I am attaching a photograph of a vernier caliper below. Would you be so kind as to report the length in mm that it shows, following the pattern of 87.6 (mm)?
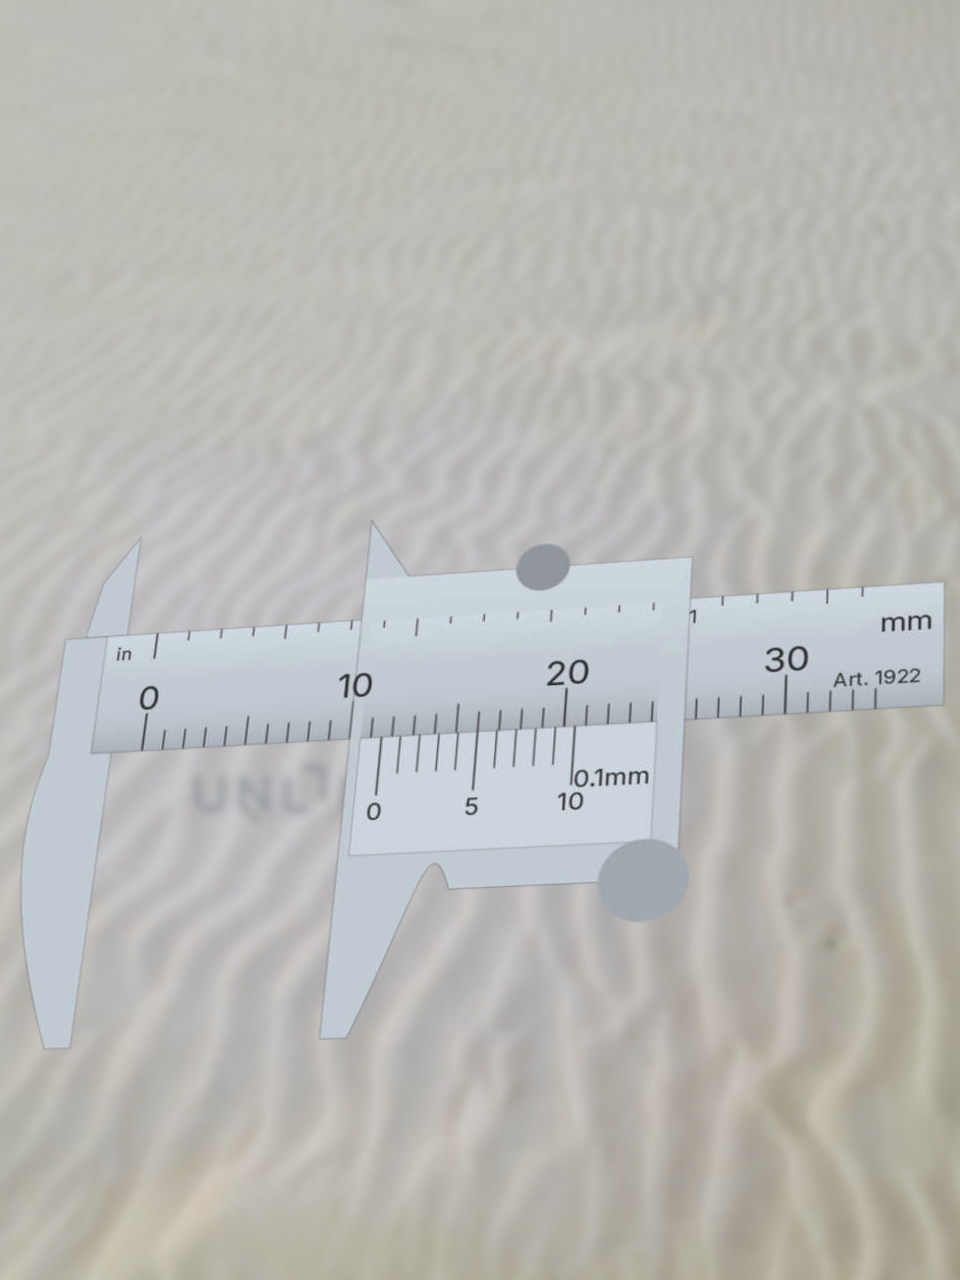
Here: 11.5 (mm)
